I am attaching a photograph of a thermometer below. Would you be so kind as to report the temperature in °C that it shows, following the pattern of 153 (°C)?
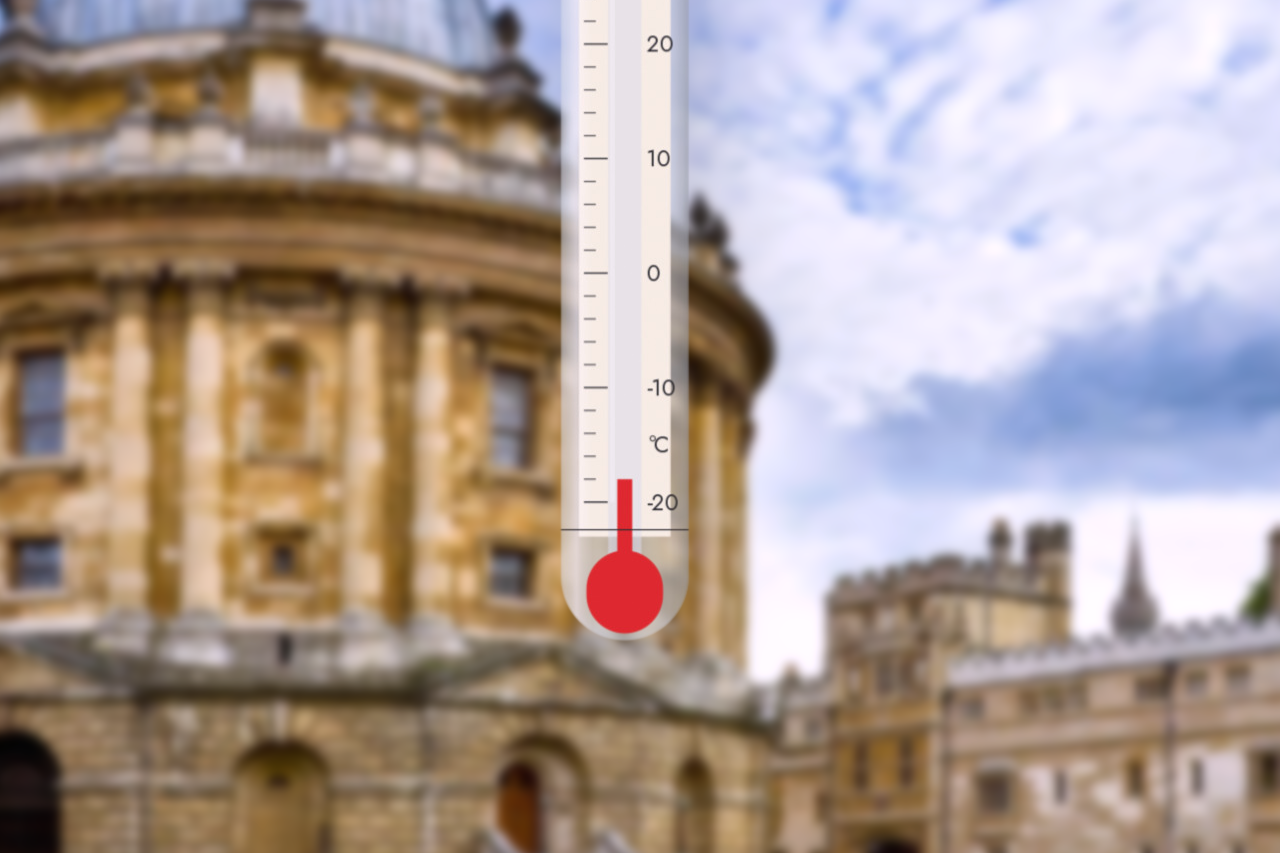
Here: -18 (°C)
